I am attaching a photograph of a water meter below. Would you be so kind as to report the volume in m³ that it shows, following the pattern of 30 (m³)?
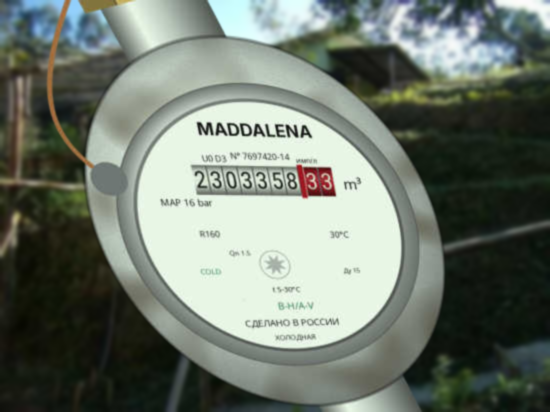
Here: 2303358.33 (m³)
